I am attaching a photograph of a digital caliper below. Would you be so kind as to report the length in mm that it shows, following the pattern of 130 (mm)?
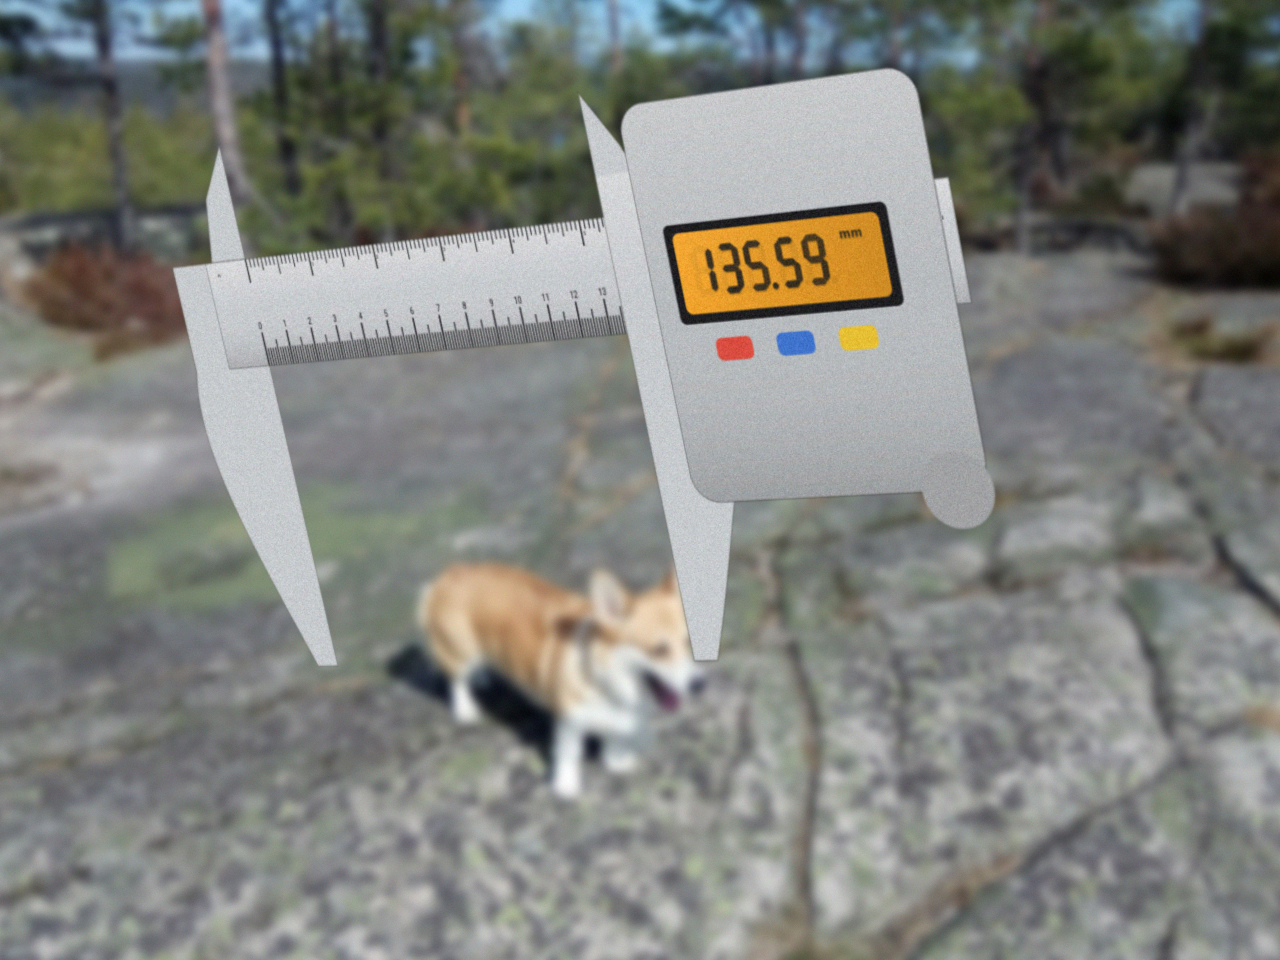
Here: 135.59 (mm)
